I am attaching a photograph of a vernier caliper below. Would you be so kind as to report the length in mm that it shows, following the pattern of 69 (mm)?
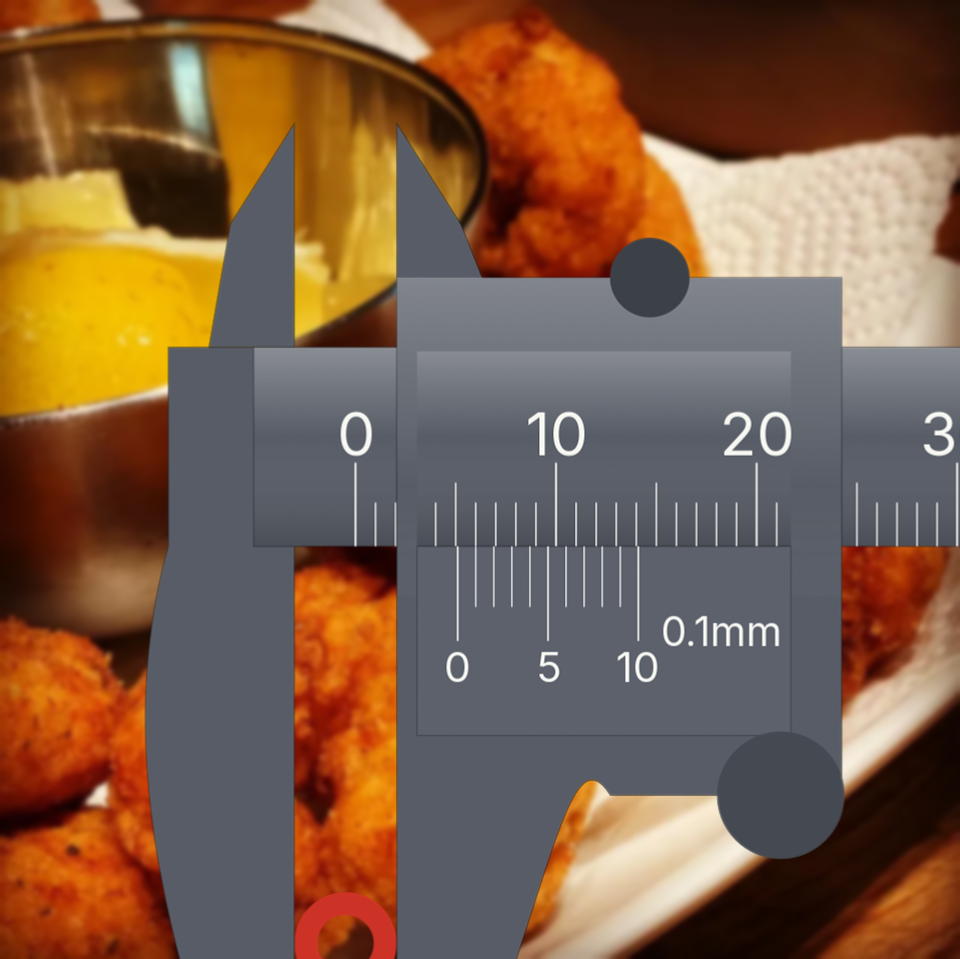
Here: 5.1 (mm)
